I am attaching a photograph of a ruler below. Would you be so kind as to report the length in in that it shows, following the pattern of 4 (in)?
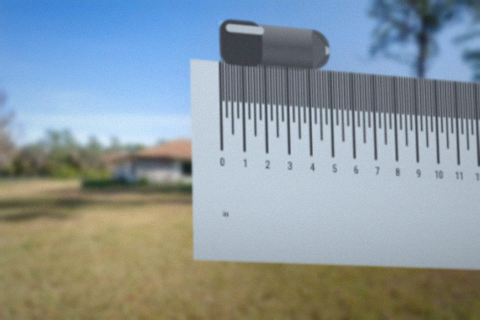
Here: 5 (in)
